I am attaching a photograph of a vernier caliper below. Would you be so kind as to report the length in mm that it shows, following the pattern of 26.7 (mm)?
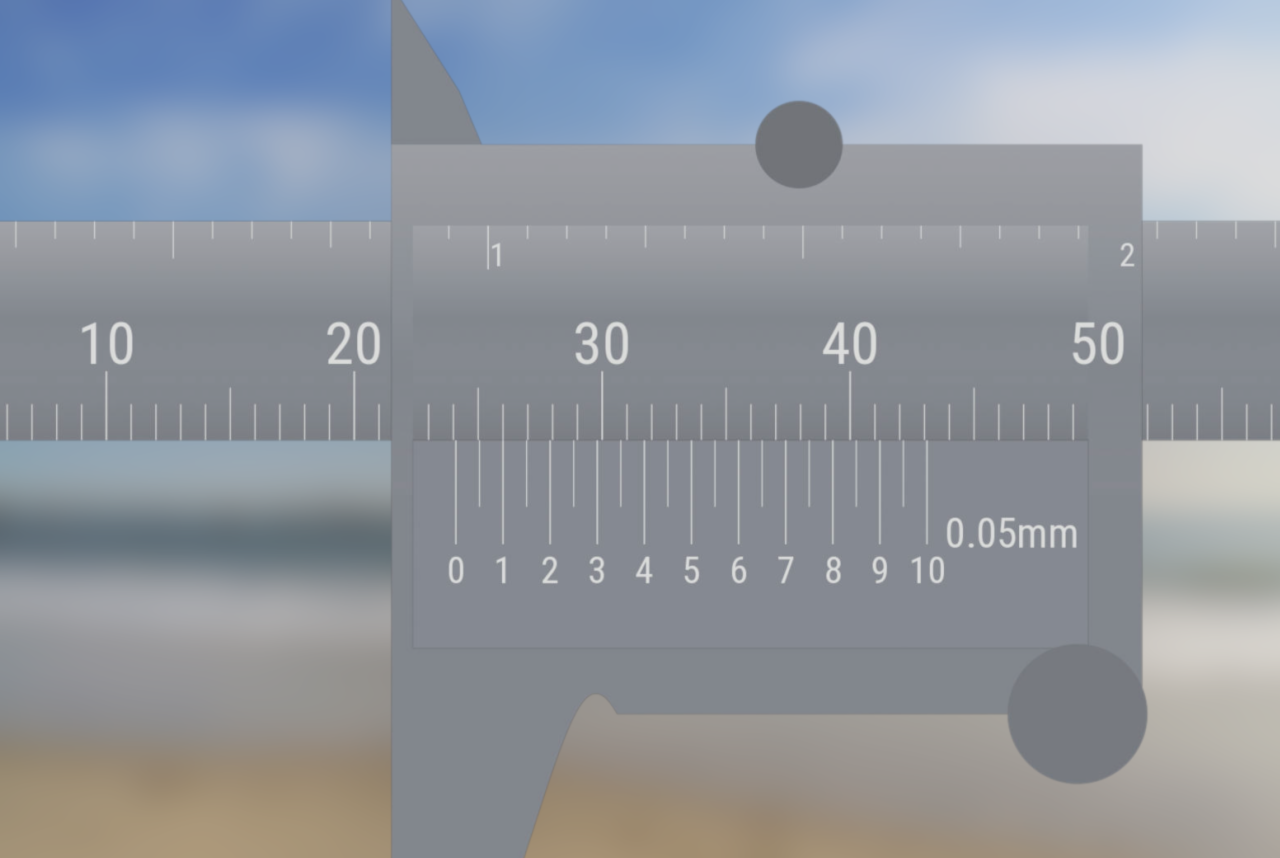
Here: 24.1 (mm)
